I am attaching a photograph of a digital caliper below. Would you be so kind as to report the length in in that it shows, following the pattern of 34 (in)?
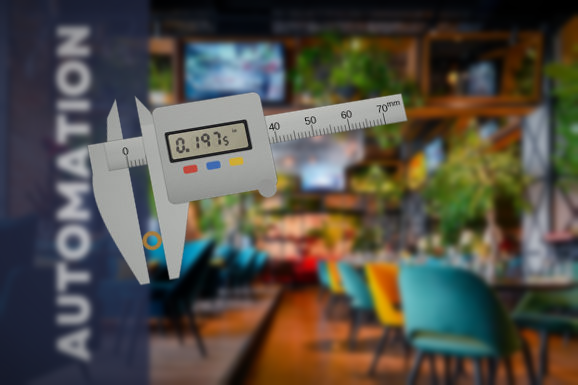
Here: 0.1975 (in)
